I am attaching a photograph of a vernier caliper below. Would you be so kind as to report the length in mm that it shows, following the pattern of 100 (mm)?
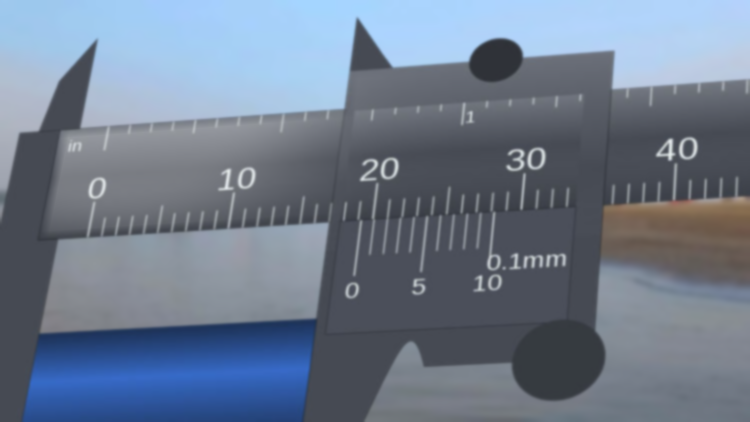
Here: 19.2 (mm)
